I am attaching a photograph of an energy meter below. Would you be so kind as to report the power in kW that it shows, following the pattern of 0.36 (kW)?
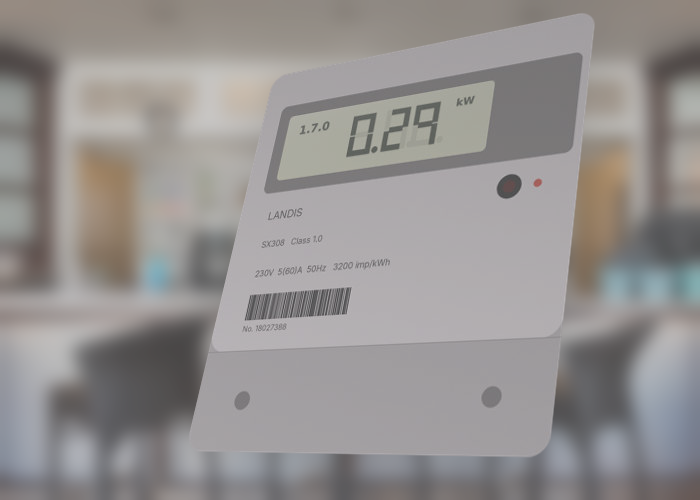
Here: 0.29 (kW)
